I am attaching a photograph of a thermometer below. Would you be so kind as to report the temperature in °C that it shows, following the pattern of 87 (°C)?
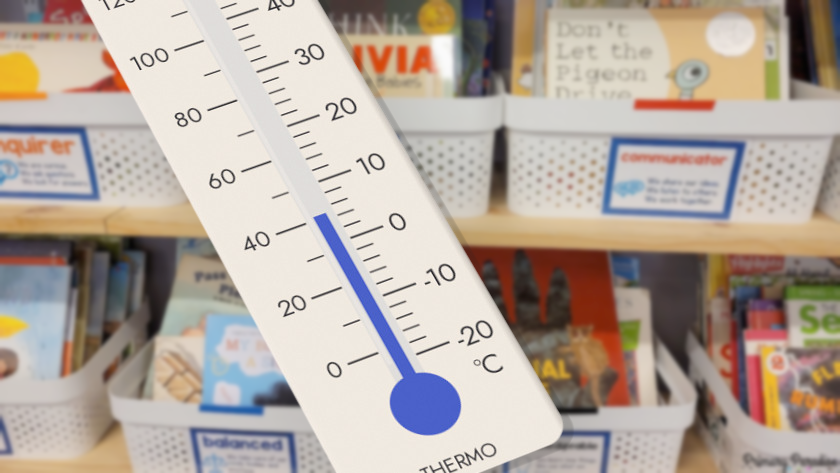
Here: 5 (°C)
